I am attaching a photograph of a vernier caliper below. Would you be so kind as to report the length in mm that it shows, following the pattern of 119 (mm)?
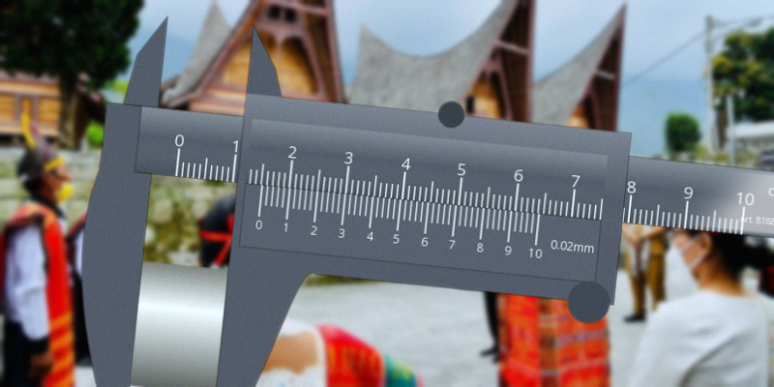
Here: 15.2 (mm)
